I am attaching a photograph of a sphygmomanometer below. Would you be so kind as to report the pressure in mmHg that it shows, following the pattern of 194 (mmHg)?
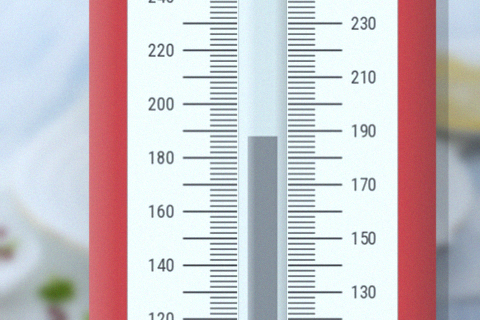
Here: 188 (mmHg)
